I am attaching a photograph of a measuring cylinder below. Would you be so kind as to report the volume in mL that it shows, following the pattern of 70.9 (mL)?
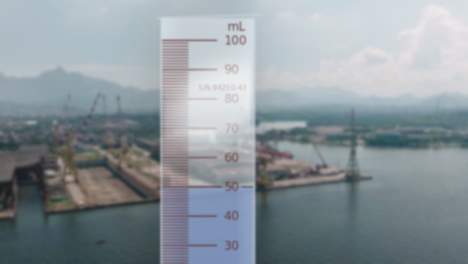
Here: 50 (mL)
